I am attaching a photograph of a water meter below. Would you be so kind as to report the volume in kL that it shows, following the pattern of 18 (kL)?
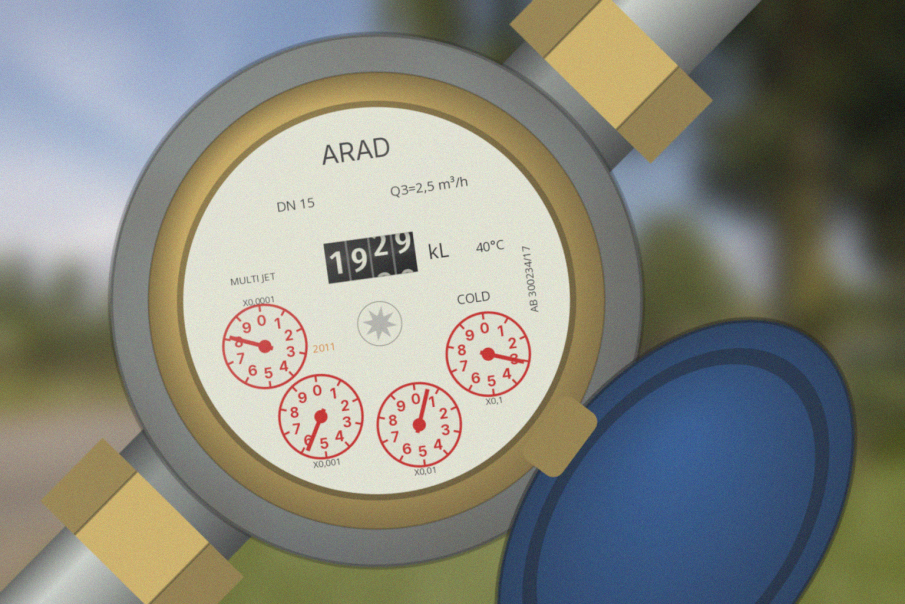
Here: 1929.3058 (kL)
